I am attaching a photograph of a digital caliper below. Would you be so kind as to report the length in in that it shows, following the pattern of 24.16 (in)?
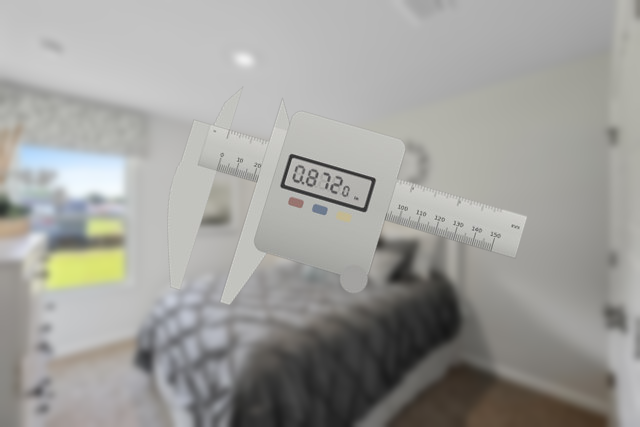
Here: 0.8720 (in)
